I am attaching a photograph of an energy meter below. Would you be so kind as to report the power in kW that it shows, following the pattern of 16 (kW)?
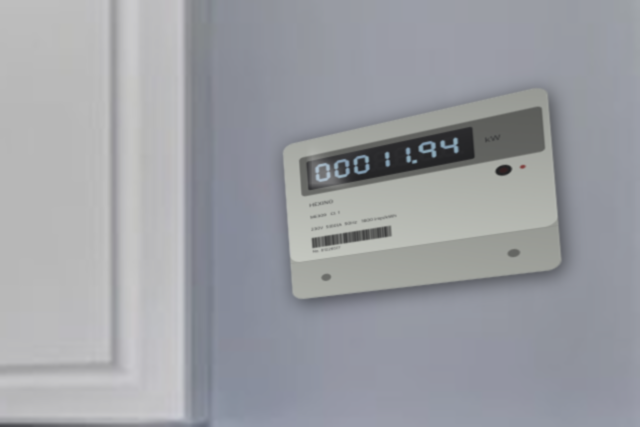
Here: 11.94 (kW)
